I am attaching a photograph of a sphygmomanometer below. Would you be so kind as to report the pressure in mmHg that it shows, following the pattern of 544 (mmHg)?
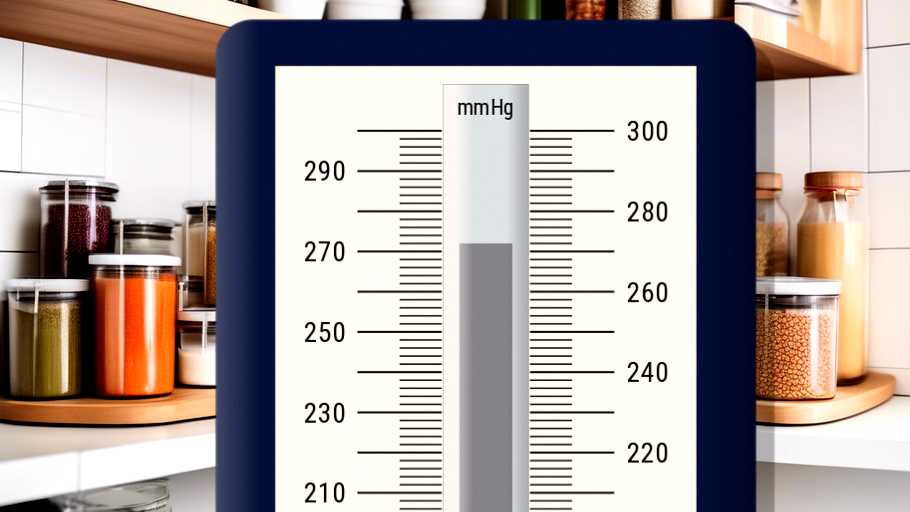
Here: 272 (mmHg)
